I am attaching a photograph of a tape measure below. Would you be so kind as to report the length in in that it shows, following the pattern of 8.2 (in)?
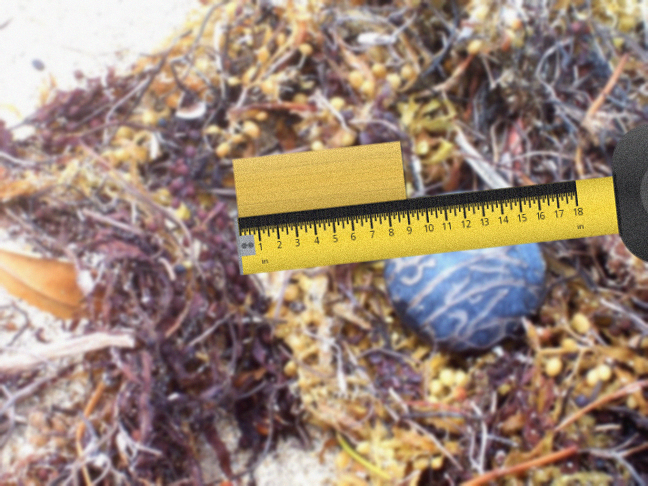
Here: 9 (in)
